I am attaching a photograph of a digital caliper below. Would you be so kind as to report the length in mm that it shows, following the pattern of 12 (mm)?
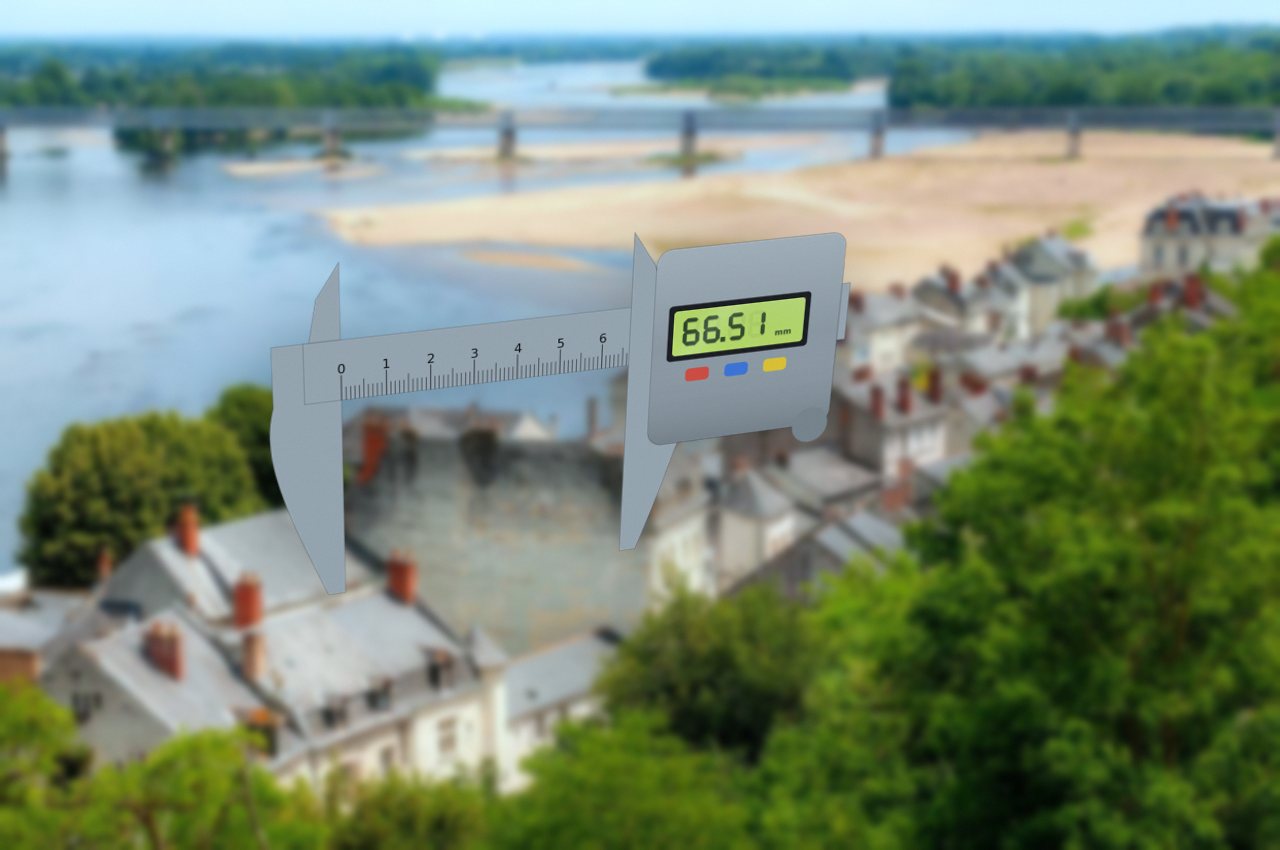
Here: 66.51 (mm)
